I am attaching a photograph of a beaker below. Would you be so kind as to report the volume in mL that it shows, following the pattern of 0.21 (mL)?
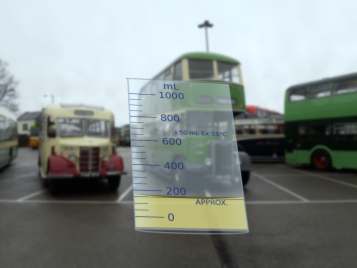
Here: 150 (mL)
